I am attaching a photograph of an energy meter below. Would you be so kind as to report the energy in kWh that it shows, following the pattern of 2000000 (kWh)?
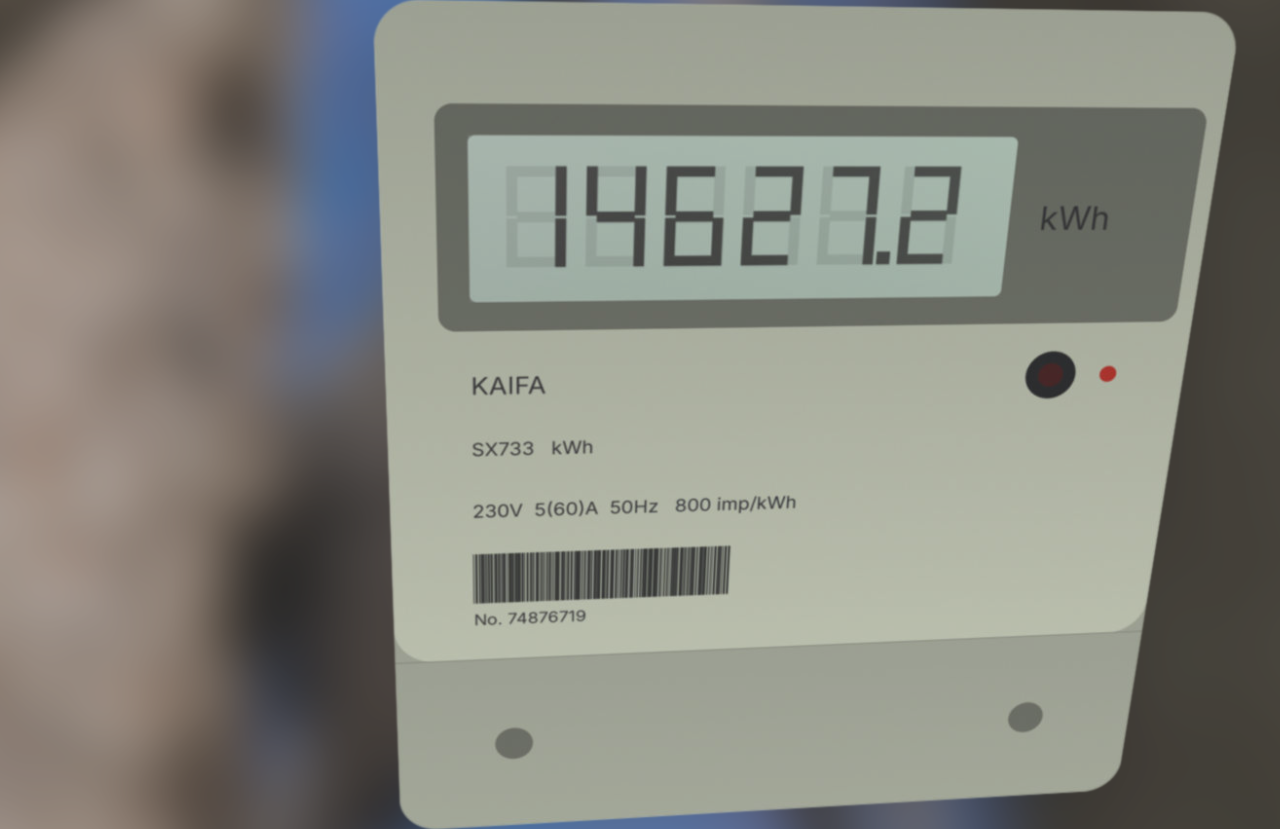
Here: 14627.2 (kWh)
